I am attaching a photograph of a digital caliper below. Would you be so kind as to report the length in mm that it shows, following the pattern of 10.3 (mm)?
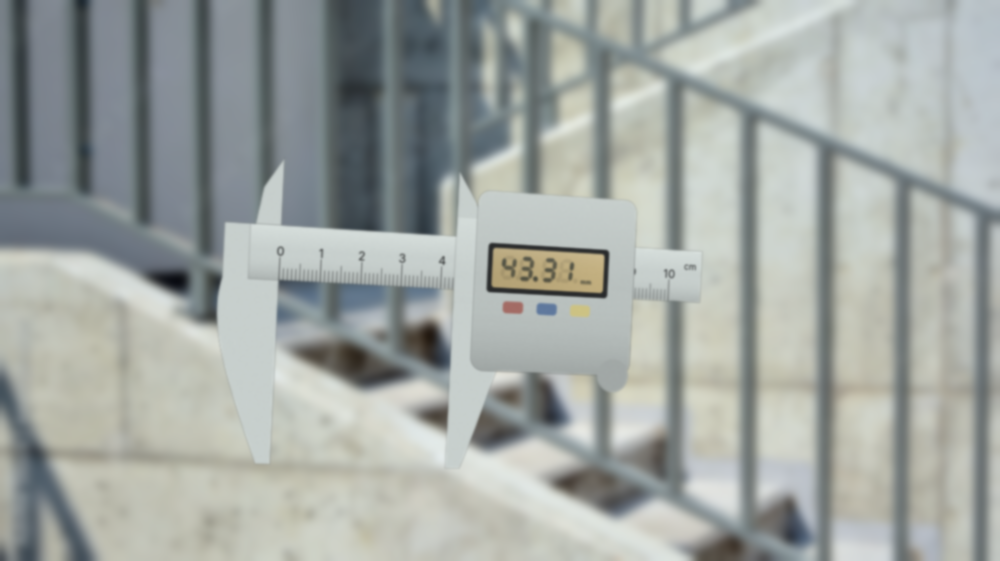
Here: 43.31 (mm)
